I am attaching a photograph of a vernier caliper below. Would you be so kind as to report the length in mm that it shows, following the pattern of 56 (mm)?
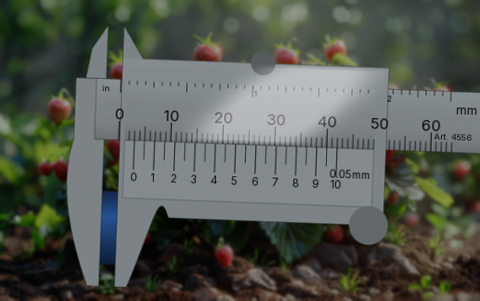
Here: 3.0 (mm)
